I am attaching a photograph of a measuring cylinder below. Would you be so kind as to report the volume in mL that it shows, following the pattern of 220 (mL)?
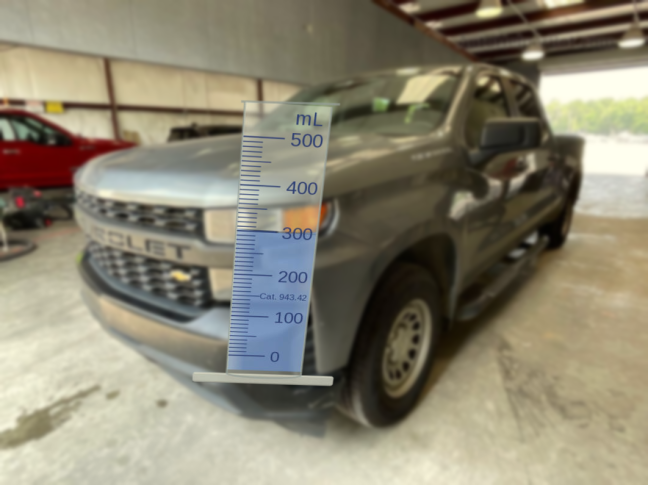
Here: 300 (mL)
